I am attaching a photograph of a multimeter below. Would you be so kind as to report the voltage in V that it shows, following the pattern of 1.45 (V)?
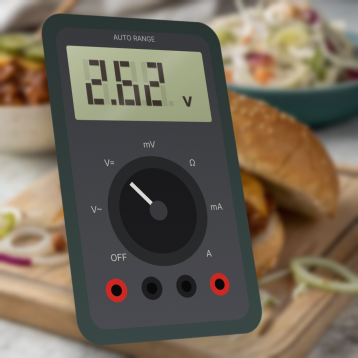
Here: 2.62 (V)
